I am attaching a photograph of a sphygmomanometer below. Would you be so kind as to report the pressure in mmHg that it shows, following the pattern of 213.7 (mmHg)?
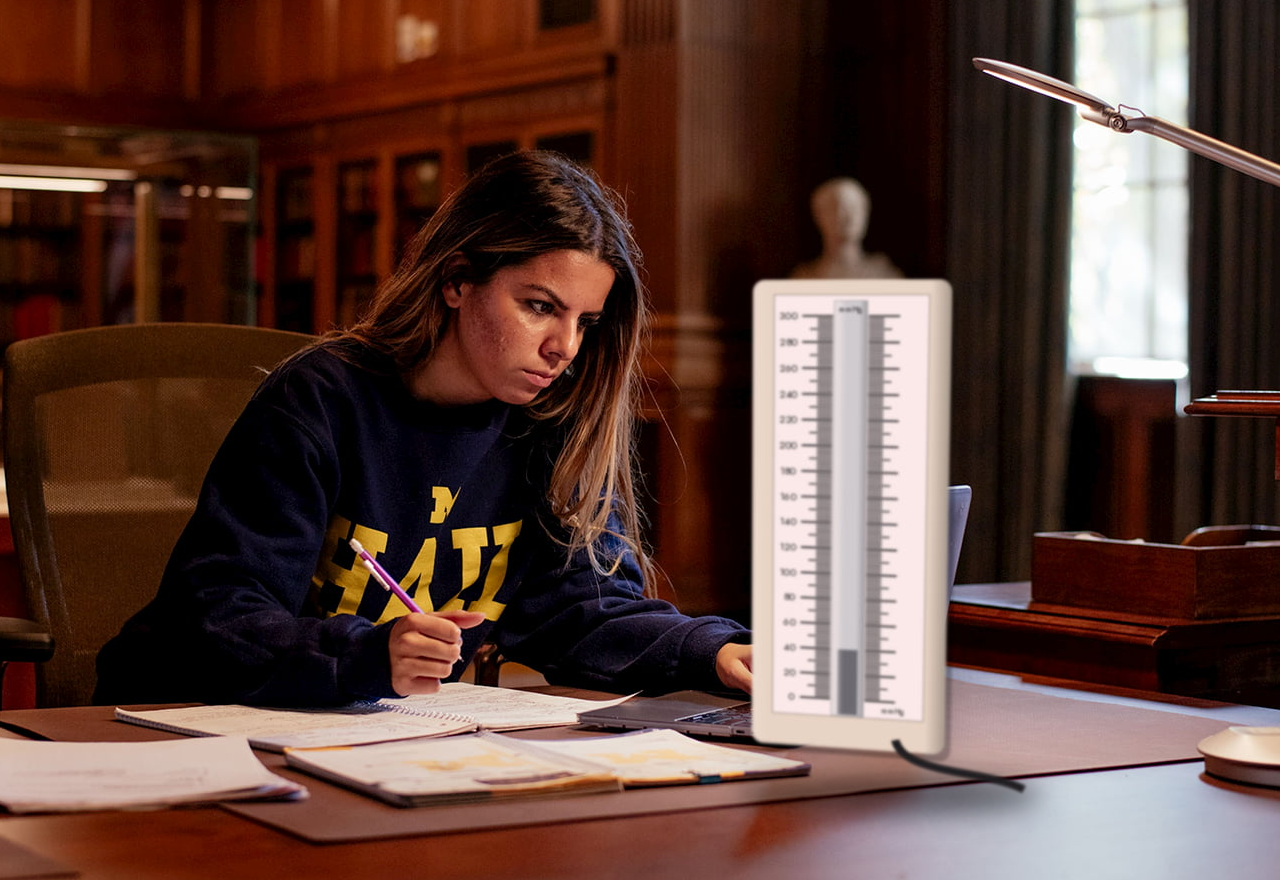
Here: 40 (mmHg)
